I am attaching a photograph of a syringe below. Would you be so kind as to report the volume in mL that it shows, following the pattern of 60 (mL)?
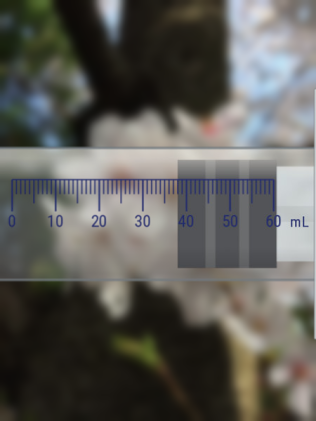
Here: 38 (mL)
